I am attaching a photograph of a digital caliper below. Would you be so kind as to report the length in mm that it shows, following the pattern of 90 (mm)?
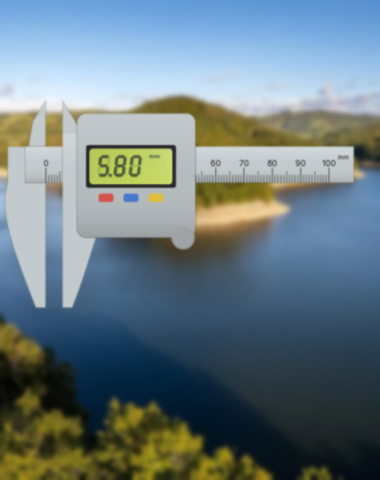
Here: 5.80 (mm)
